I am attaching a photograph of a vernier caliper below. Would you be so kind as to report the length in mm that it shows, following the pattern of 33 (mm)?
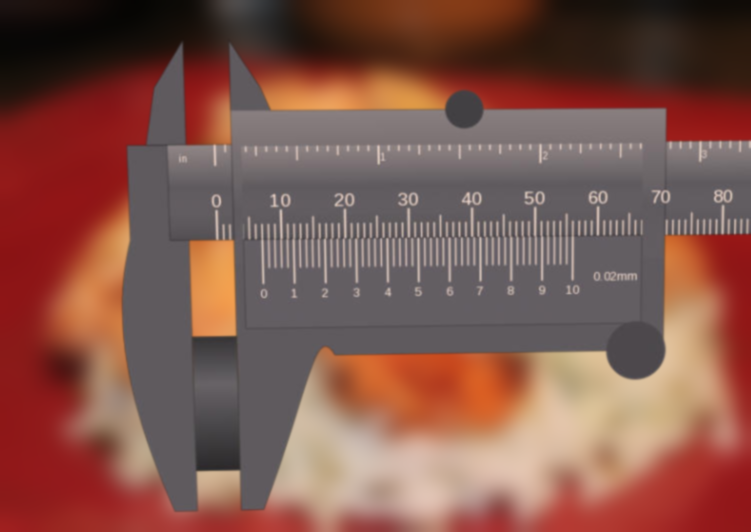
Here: 7.0 (mm)
